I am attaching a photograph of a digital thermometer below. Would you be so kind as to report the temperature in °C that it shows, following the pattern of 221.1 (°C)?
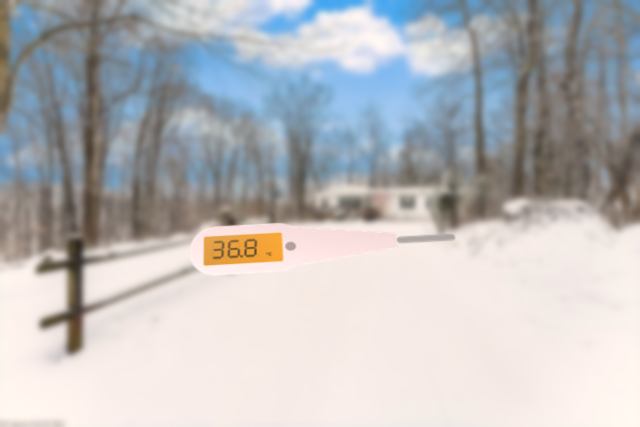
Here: 36.8 (°C)
